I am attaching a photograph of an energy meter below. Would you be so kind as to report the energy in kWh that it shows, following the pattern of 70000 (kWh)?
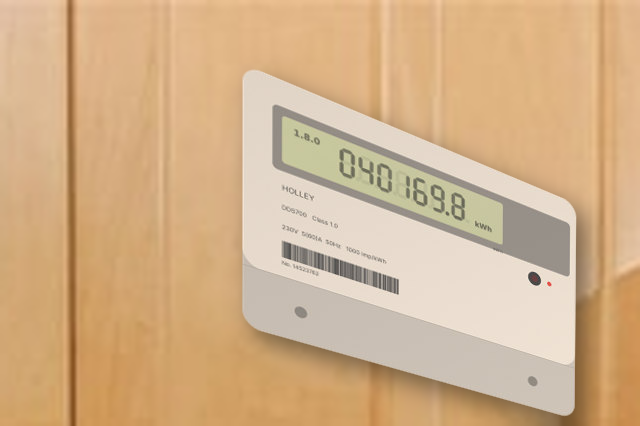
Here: 40169.8 (kWh)
